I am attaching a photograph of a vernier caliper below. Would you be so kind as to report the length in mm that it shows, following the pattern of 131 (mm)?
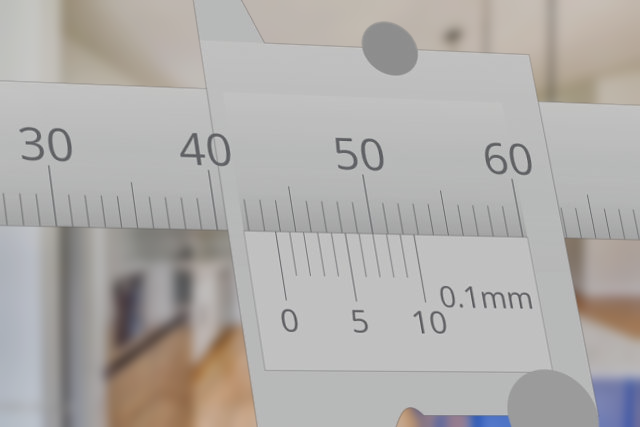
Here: 43.7 (mm)
